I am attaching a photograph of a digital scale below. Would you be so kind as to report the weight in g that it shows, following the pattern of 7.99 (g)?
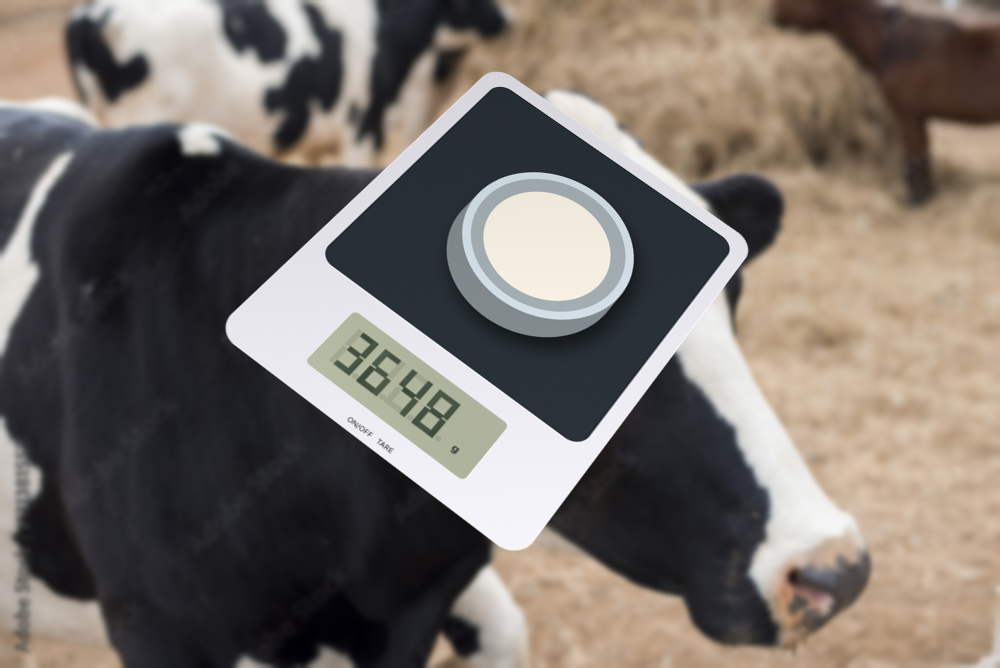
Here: 3648 (g)
